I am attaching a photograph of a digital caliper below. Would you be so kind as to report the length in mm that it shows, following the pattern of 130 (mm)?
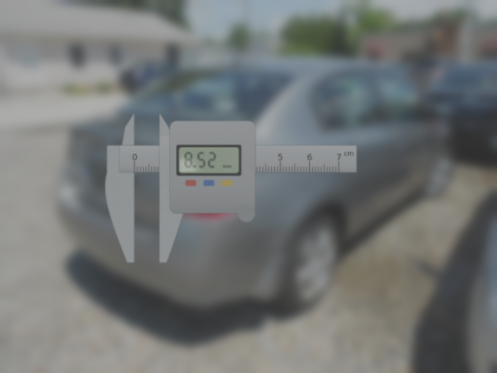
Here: 8.52 (mm)
